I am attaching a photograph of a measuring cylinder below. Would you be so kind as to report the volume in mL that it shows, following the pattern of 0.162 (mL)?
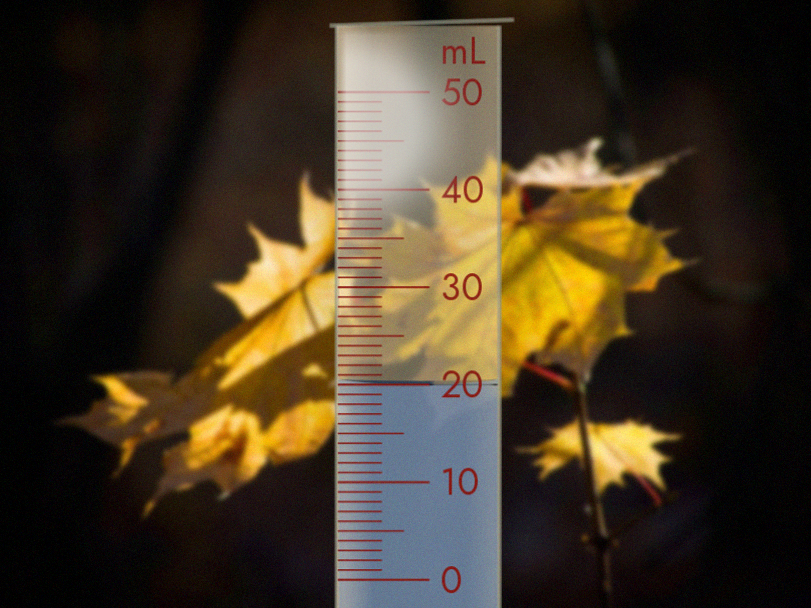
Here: 20 (mL)
